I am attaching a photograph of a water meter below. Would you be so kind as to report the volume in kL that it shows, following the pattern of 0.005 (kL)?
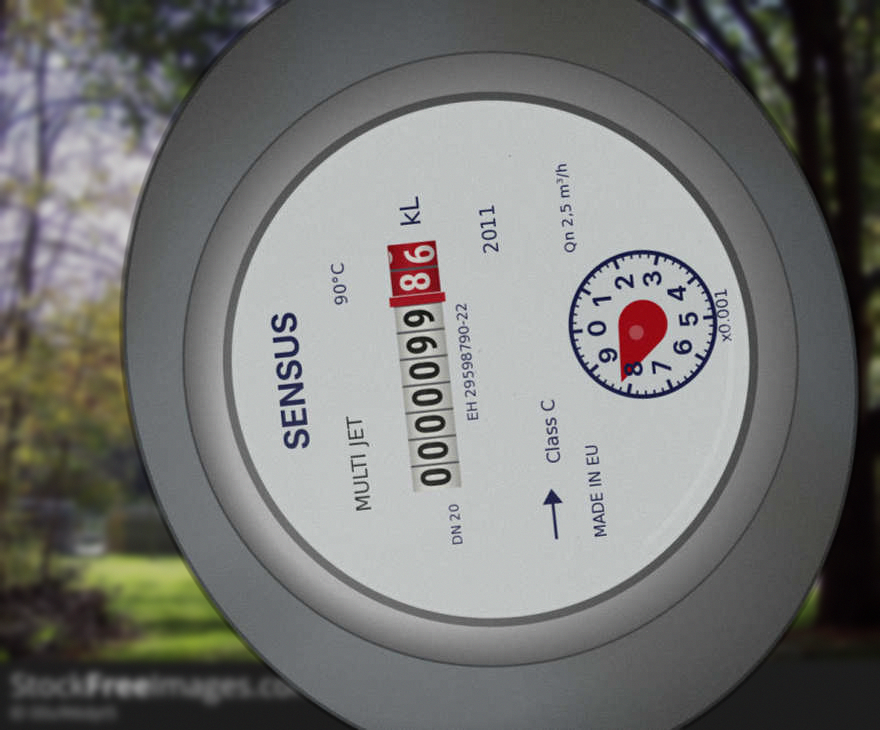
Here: 99.858 (kL)
